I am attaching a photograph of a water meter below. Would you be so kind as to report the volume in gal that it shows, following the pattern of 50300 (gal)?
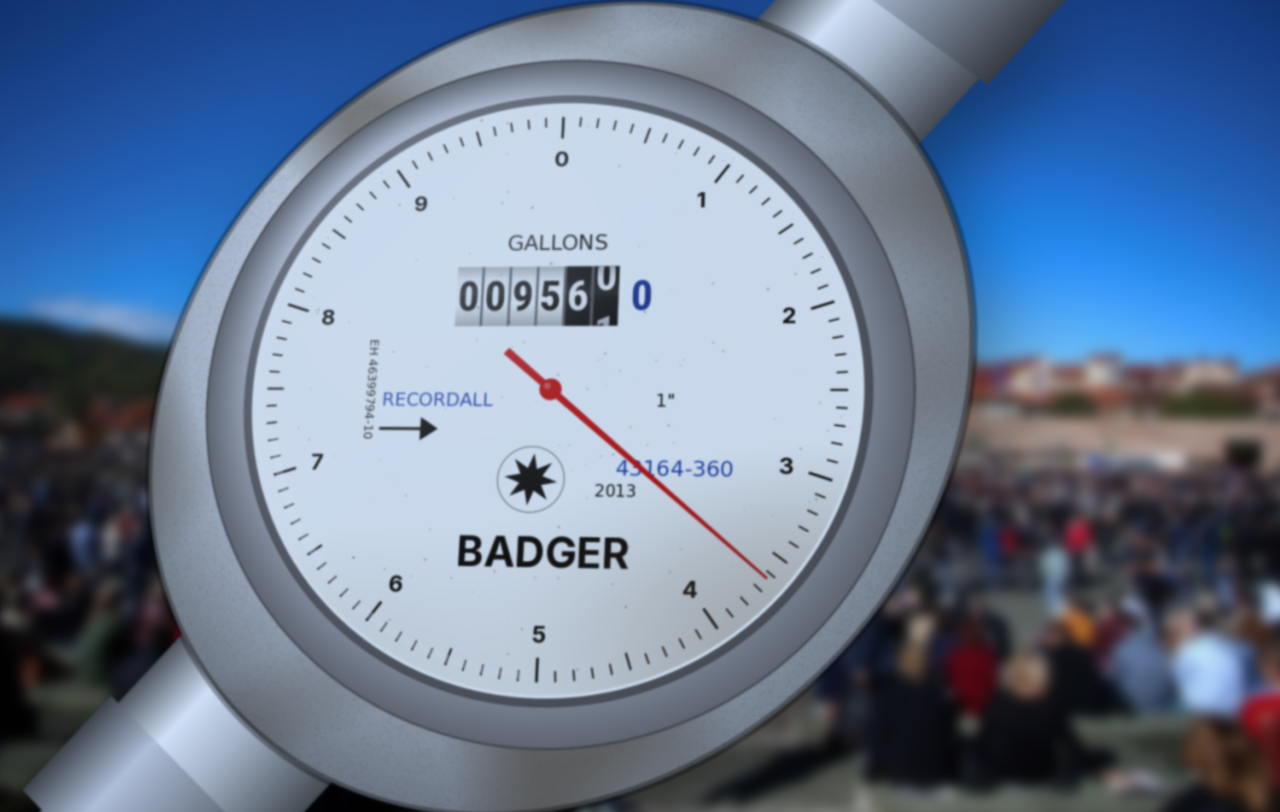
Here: 95603.6 (gal)
